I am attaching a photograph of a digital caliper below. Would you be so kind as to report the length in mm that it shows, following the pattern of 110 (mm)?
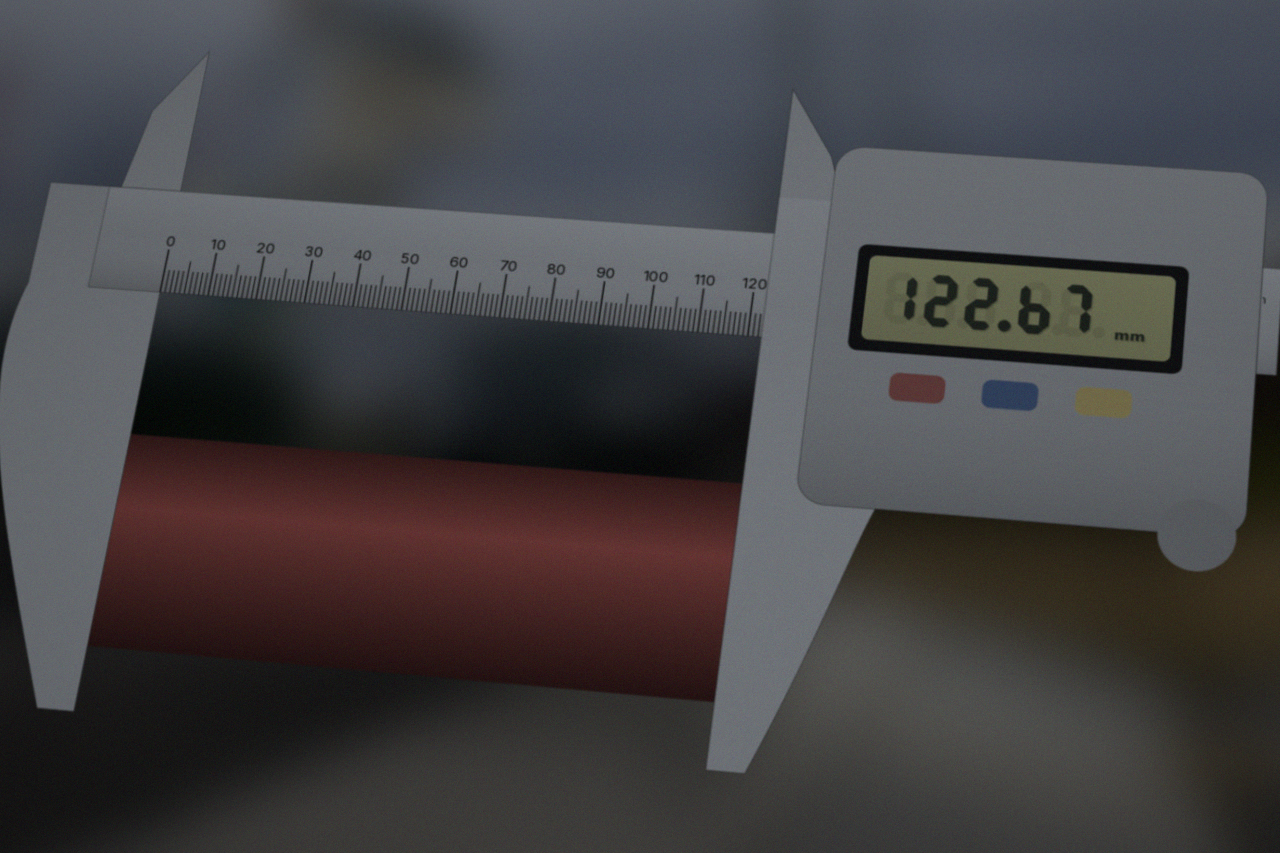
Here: 122.67 (mm)
